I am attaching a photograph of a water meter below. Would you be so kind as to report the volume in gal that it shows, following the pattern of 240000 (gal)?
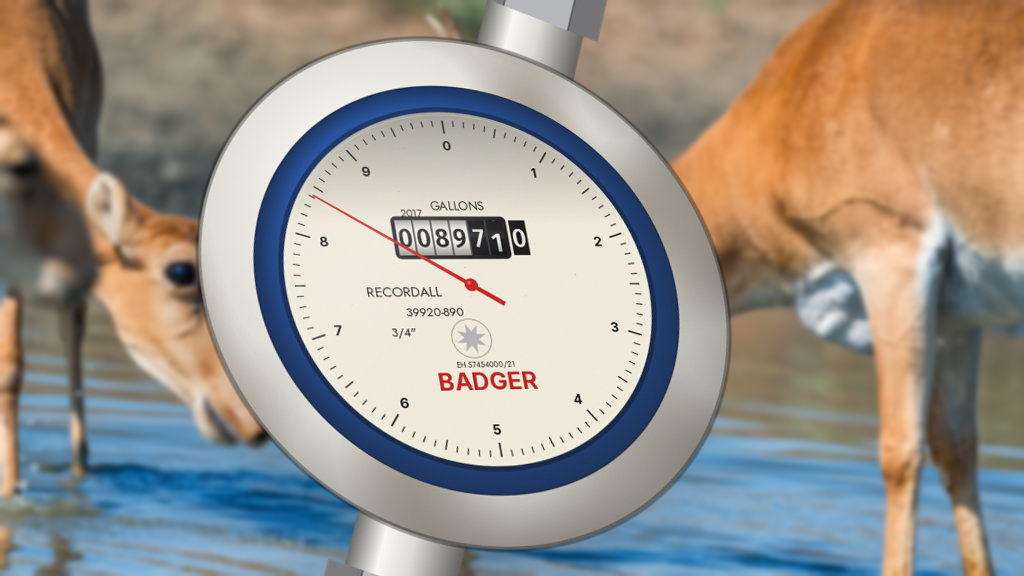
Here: 89708.4 (gal)
